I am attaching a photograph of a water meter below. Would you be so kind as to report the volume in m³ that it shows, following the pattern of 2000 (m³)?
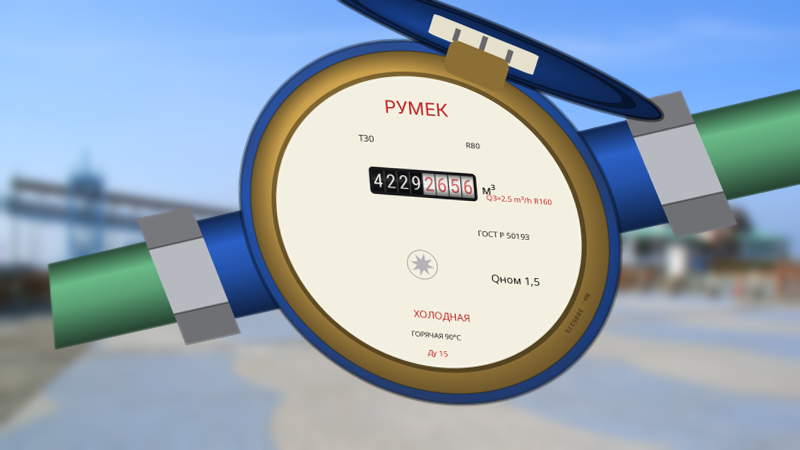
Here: 4229.2656 (m³)
